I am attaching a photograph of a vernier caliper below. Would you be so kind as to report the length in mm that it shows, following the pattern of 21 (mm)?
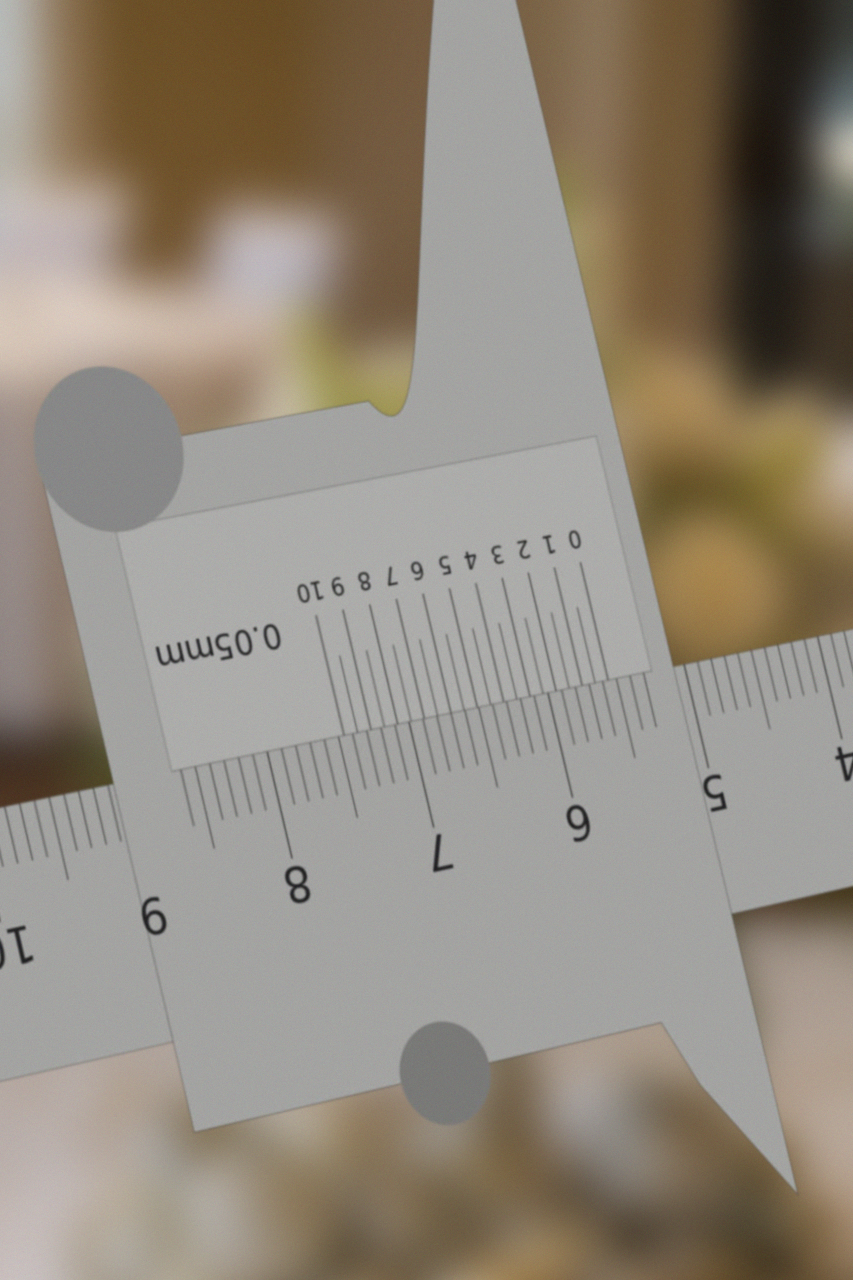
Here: 55.6 (mm)
